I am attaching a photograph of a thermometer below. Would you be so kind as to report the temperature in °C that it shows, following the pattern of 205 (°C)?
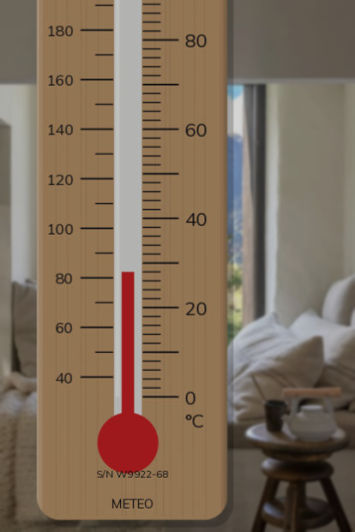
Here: 28 (°C)
